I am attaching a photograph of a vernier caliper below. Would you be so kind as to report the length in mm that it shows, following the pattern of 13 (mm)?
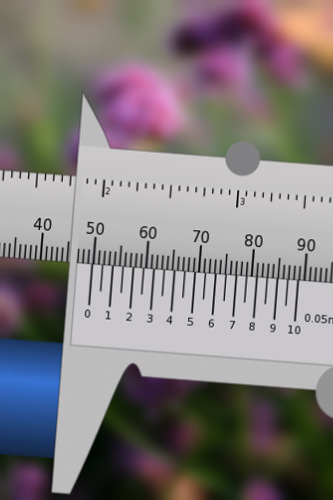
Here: 49.8 (mm)
